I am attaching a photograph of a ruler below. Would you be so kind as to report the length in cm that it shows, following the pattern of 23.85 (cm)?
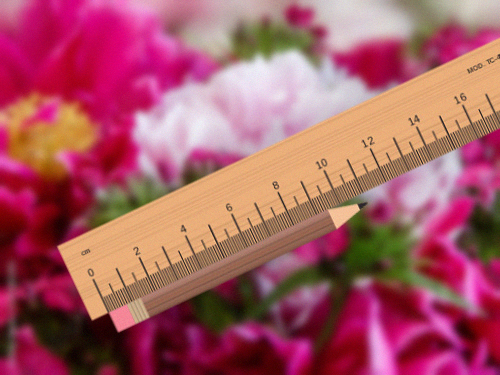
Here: 11 (cm)
